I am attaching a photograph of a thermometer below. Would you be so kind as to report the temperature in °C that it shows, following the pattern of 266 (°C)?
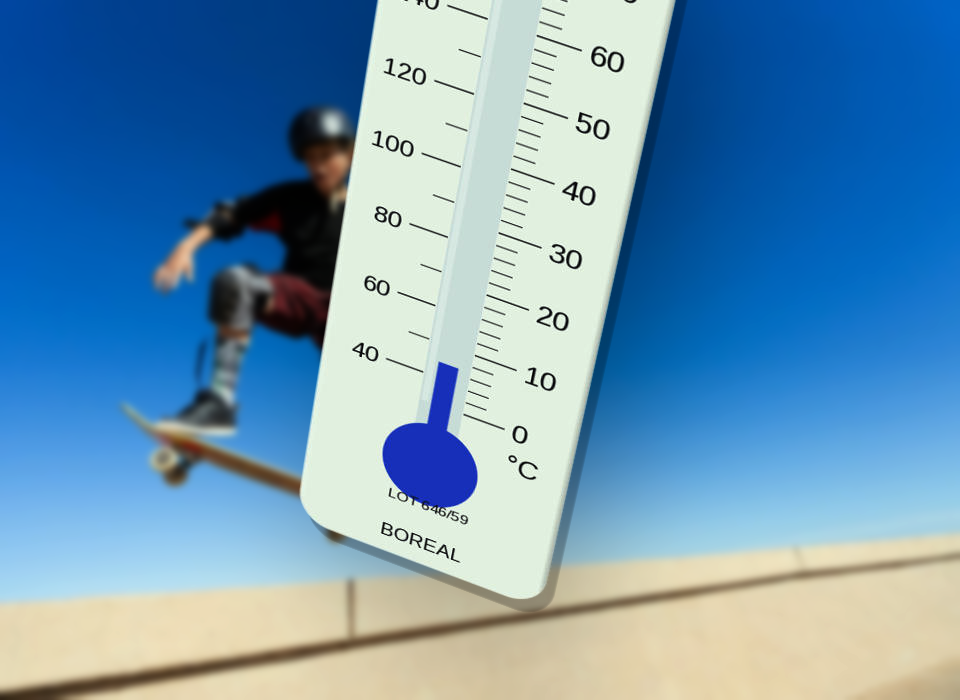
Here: 7 (°C)
